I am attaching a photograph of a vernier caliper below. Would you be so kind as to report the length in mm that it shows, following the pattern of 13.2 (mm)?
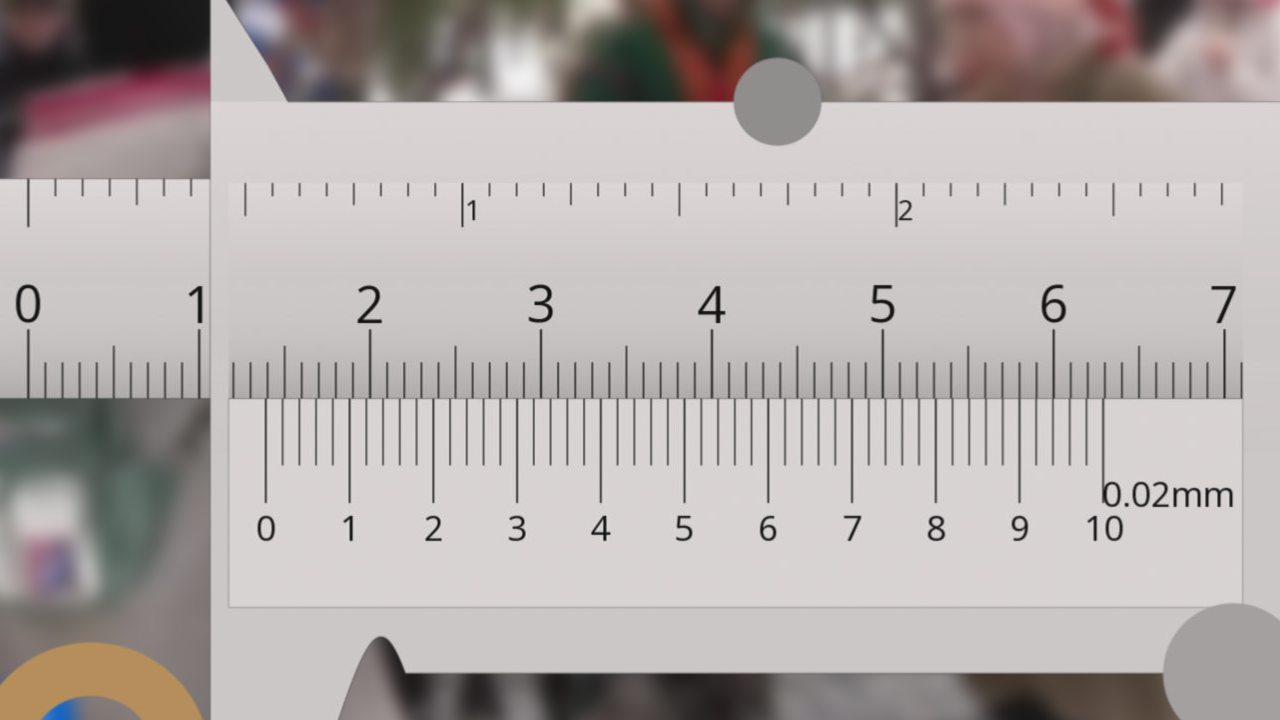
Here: 13.9 (mm)
